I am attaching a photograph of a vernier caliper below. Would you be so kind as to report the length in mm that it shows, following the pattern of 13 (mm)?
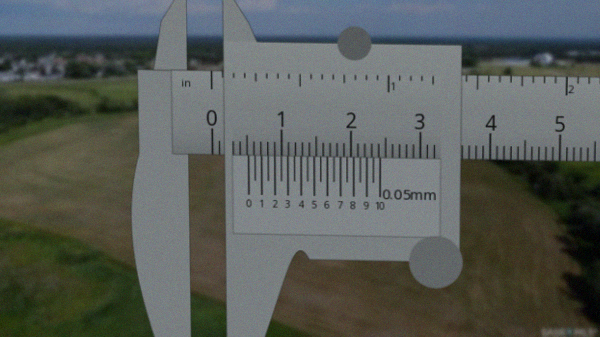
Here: 5.2 (mm)
